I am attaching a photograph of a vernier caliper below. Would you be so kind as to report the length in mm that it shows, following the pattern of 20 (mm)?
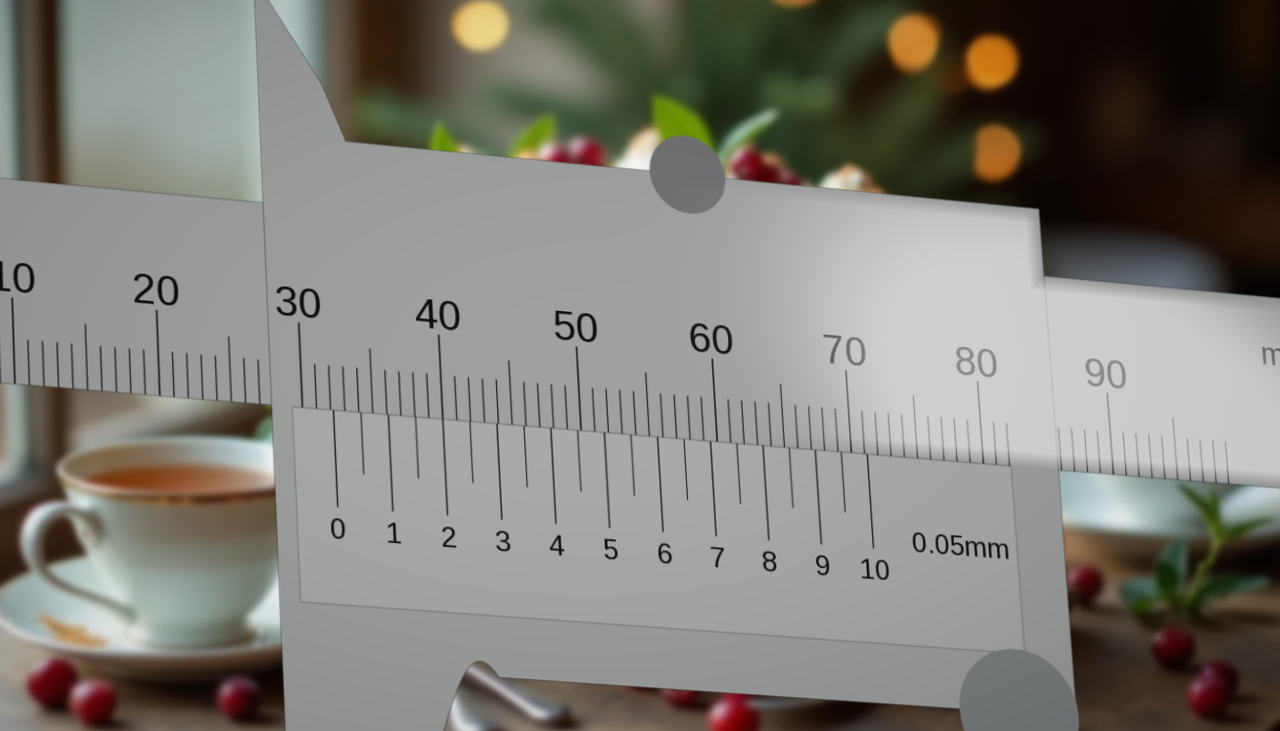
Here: 32.2 (mm)
